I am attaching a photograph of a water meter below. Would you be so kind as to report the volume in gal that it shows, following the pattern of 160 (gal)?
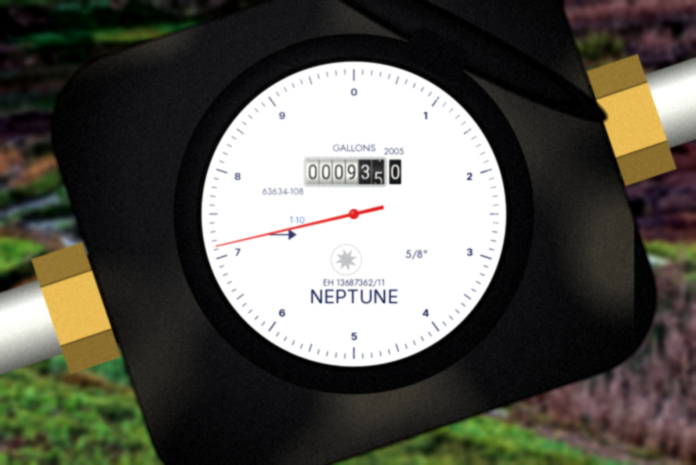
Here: 9347.1 (gal)
